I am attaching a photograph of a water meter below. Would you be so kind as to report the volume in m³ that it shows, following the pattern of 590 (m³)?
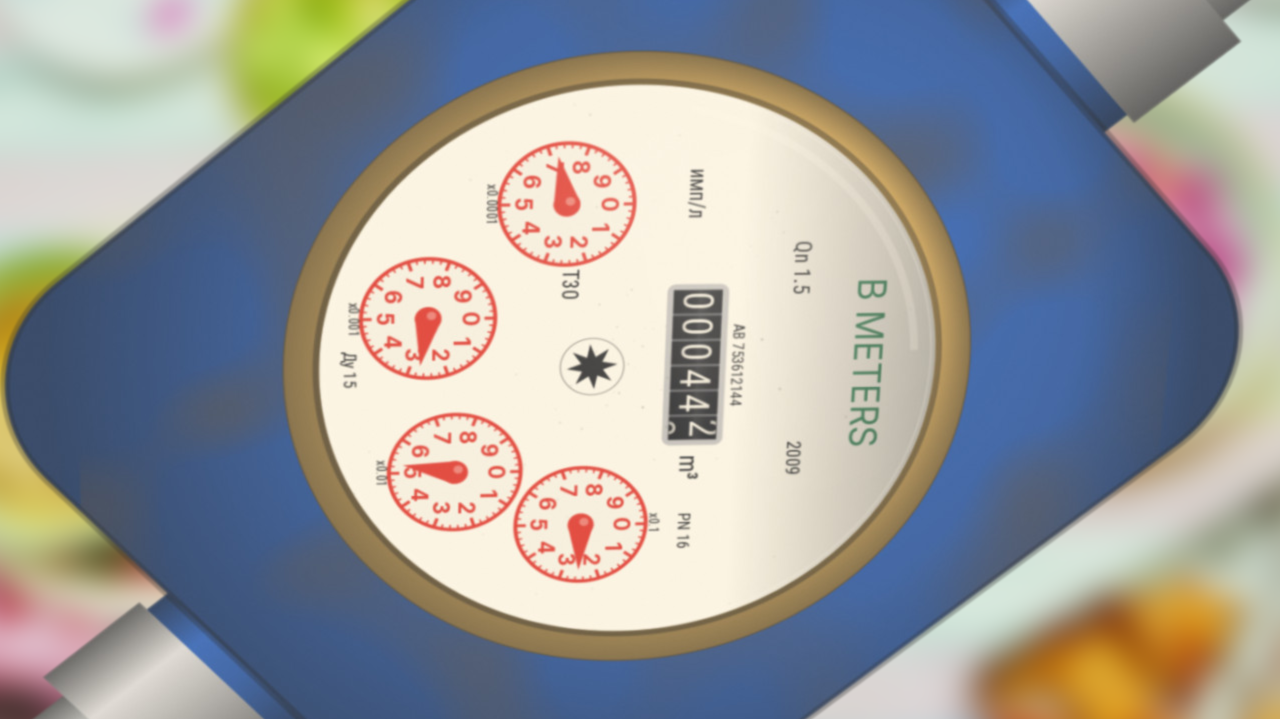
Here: 442.2527 (m³)
